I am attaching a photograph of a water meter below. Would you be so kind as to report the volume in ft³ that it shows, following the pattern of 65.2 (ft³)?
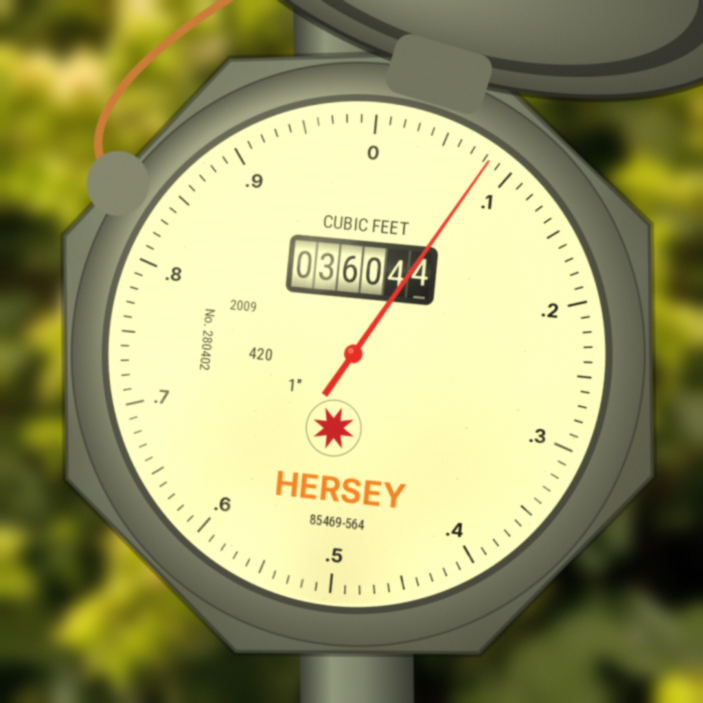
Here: 36044.08 (ft³)
